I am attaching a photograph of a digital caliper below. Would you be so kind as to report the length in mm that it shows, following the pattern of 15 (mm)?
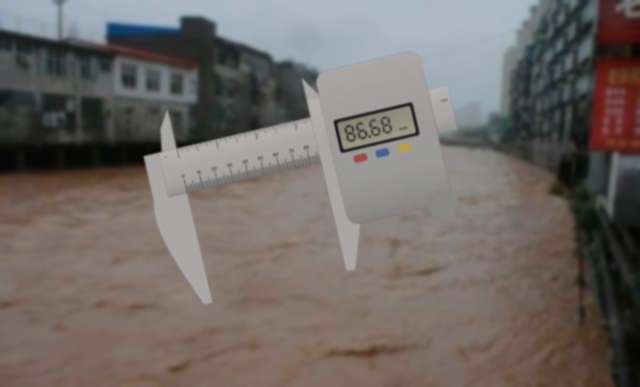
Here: 86.68 (mm)
